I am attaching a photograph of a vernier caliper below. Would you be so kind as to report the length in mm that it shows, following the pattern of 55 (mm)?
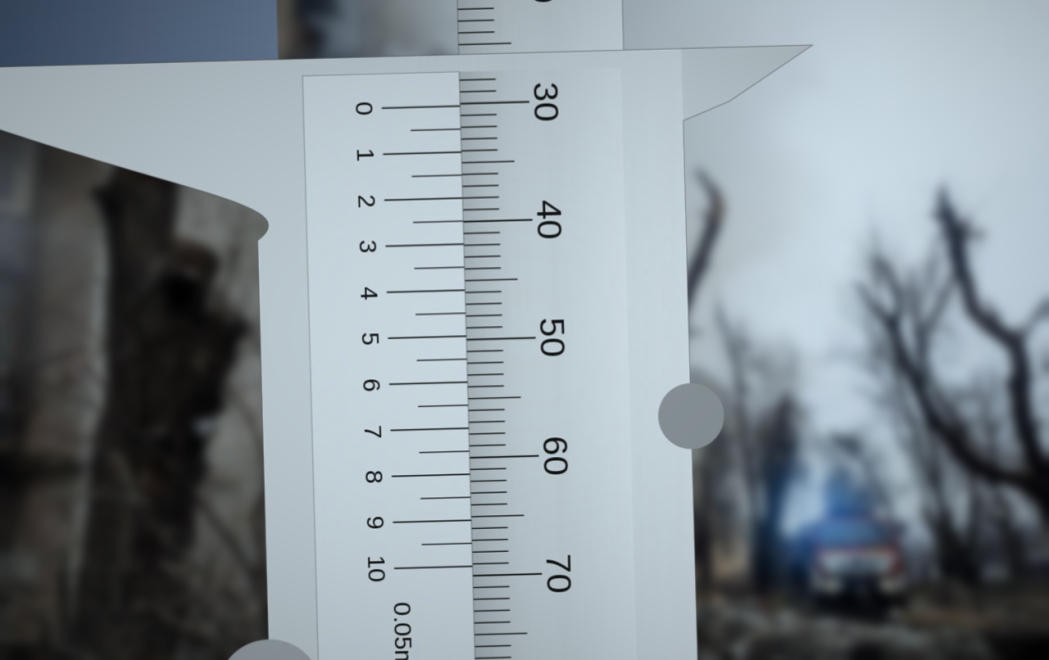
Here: 30.2 (mm)
